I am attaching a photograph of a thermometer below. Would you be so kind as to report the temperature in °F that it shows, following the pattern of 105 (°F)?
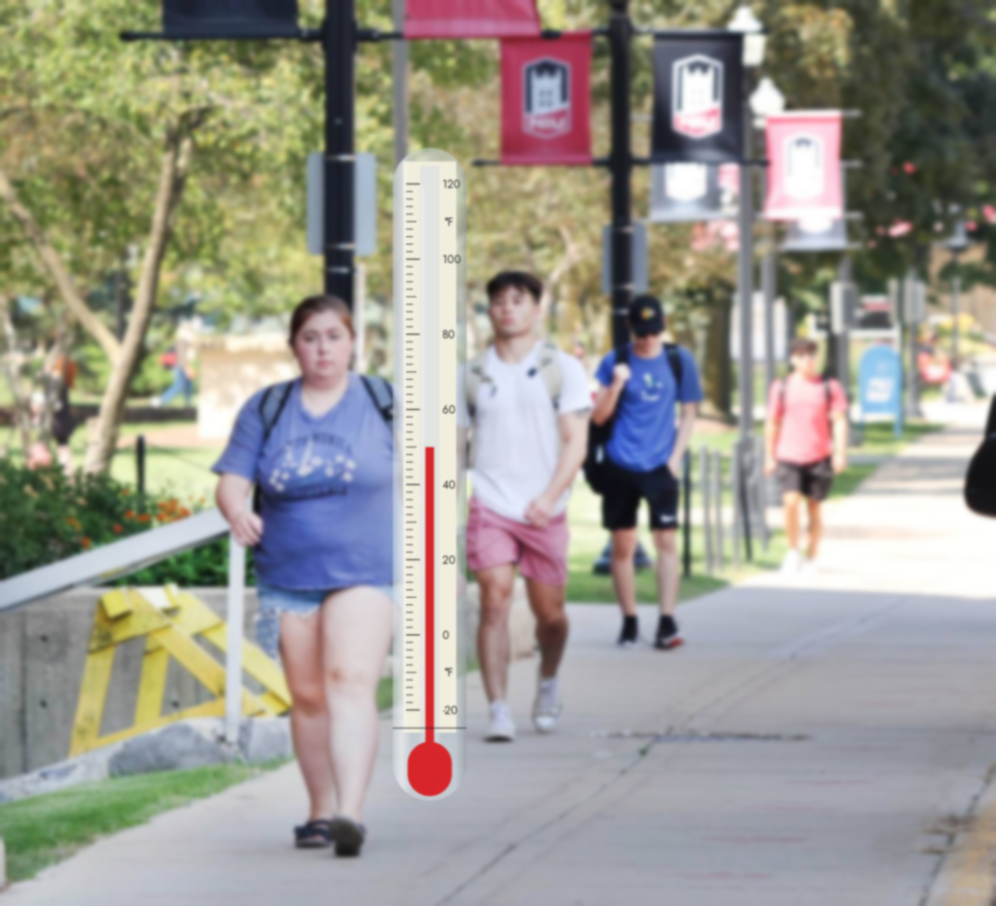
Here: 50 (°F)
